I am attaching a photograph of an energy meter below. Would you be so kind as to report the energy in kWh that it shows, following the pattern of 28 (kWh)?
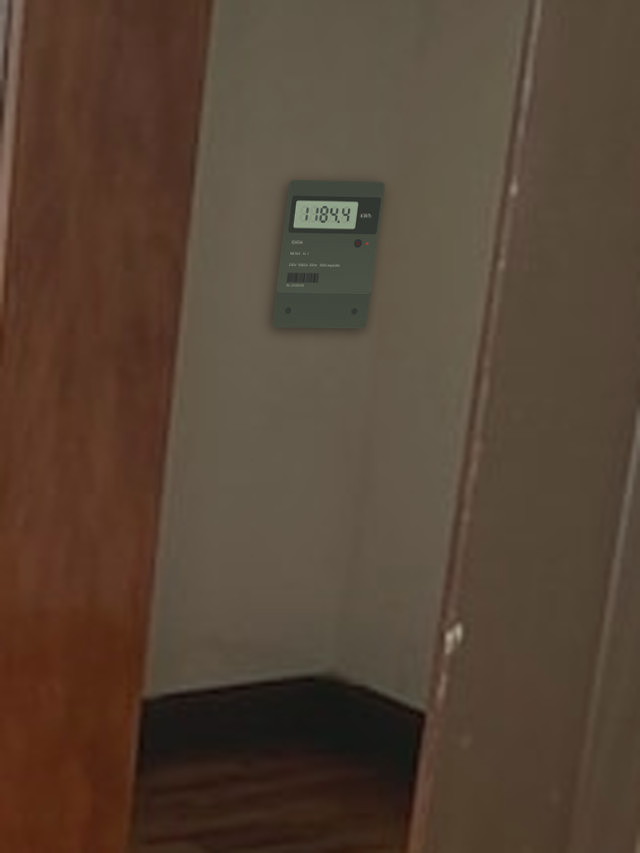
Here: 1184.4 (kWh)
